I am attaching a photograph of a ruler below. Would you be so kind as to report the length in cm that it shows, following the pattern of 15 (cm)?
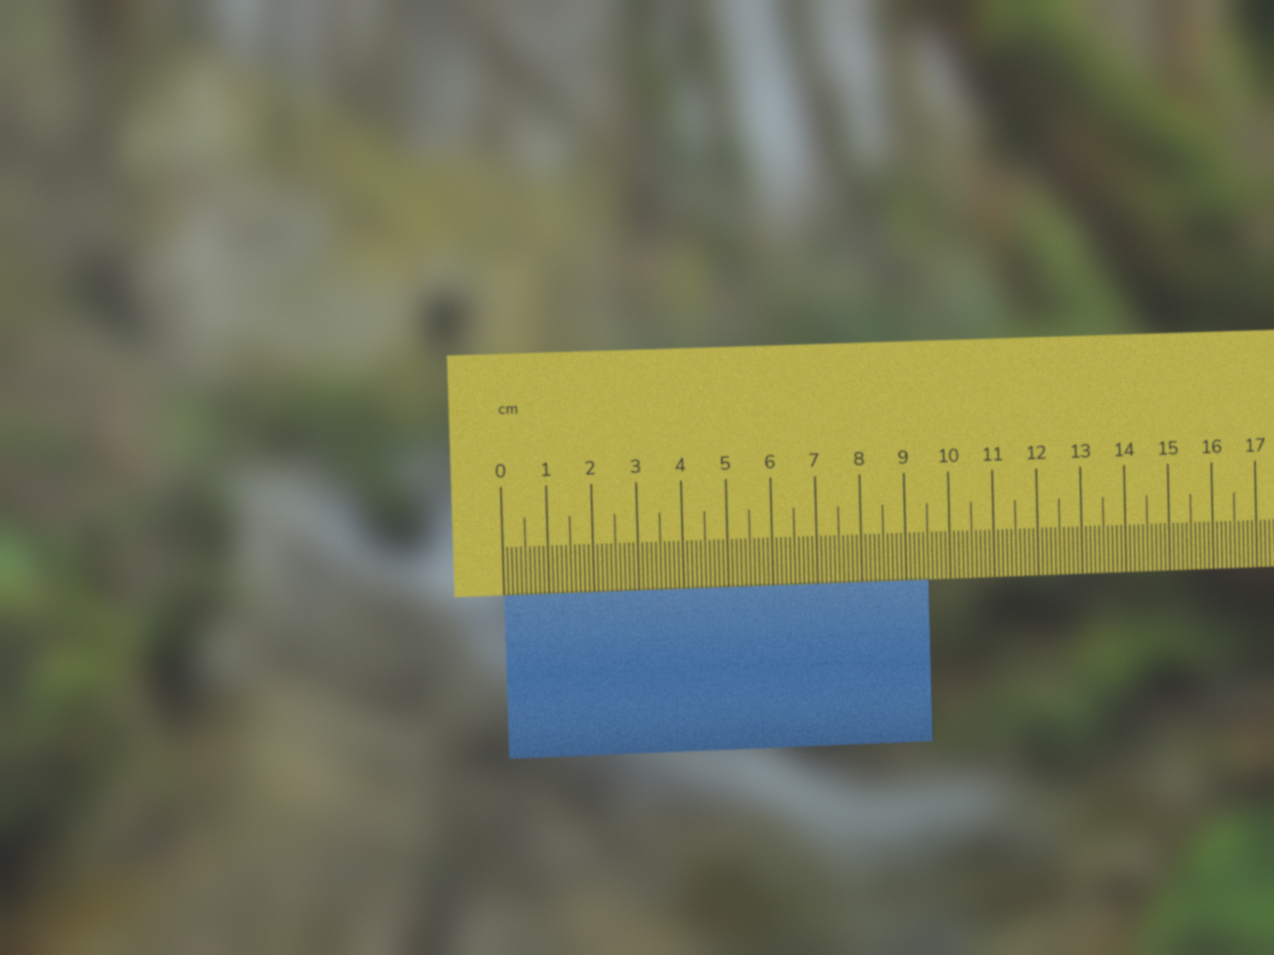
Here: 9.5 (cm)
